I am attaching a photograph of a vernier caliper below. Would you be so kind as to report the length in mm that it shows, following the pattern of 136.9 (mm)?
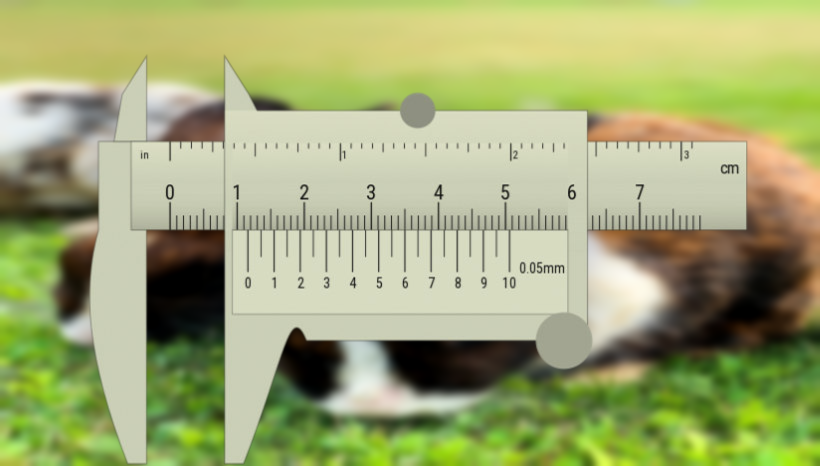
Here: 11.6 (mm)
